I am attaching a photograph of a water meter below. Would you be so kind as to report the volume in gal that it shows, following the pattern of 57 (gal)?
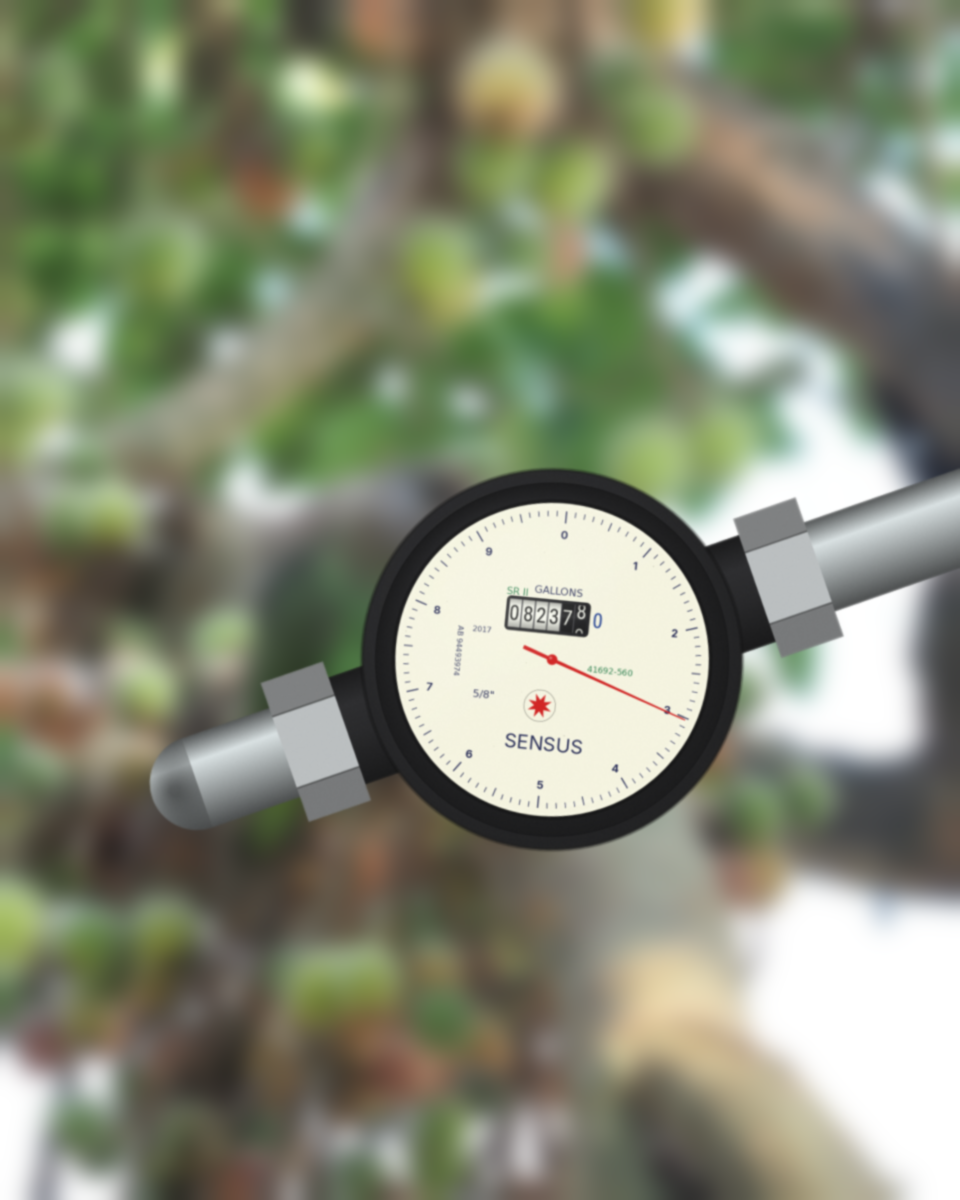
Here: 823783.0 (gal)
